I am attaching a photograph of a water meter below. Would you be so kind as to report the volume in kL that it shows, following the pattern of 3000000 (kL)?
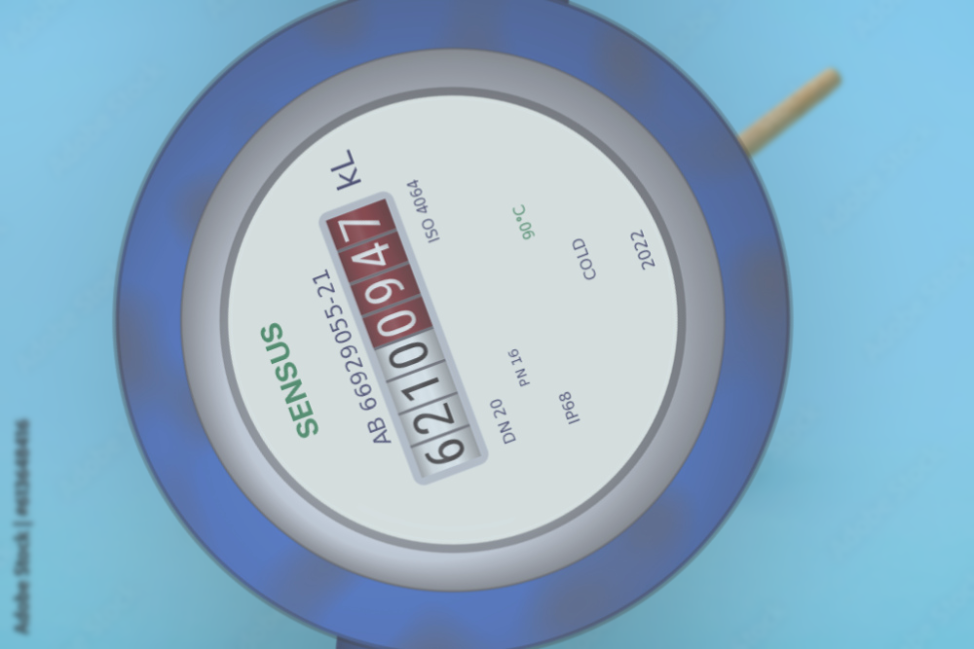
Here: 6210.0947 (kL)
